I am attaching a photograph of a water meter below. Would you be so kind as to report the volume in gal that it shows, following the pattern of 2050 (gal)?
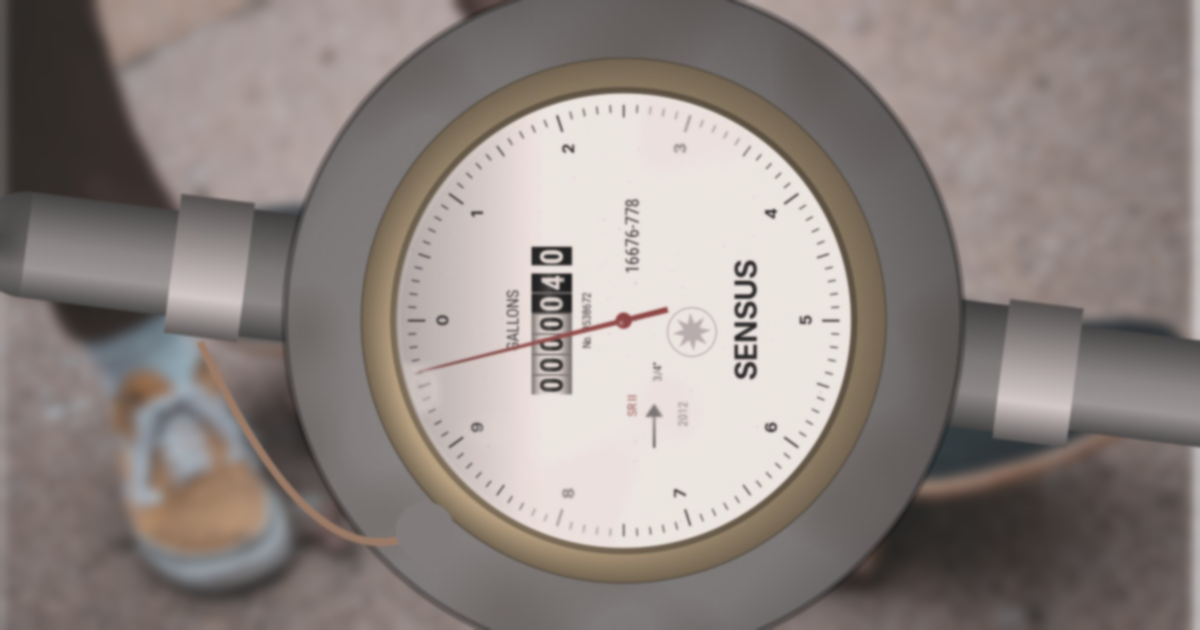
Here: 39.6 (gal)
